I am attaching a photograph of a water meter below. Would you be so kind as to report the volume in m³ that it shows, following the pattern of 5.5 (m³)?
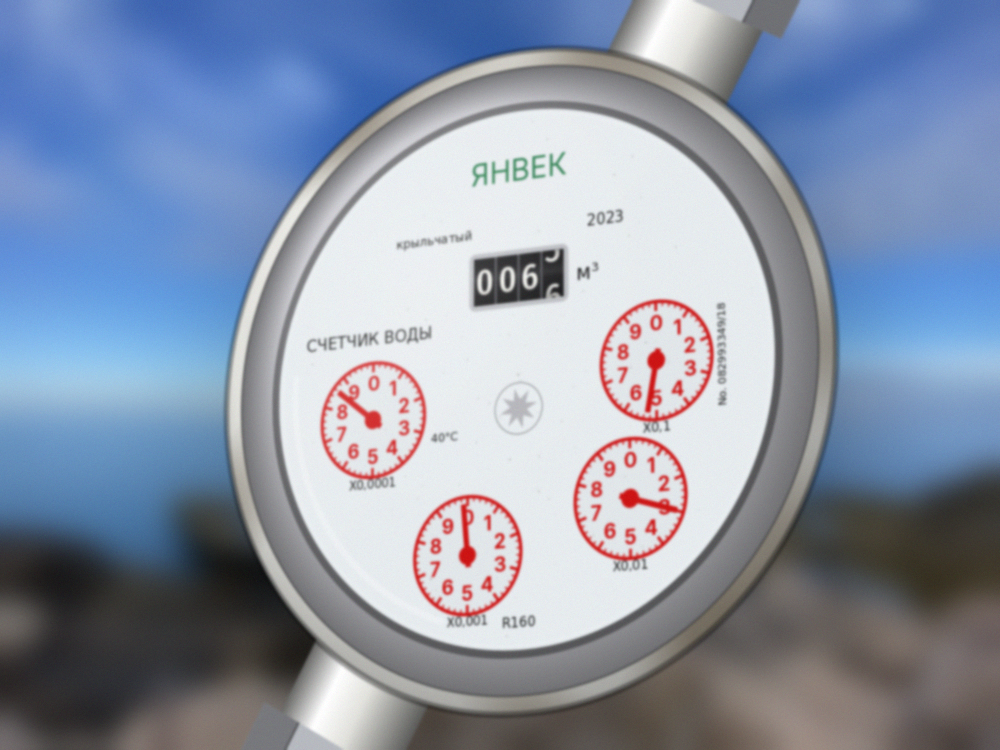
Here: 65.5298 (m³)
